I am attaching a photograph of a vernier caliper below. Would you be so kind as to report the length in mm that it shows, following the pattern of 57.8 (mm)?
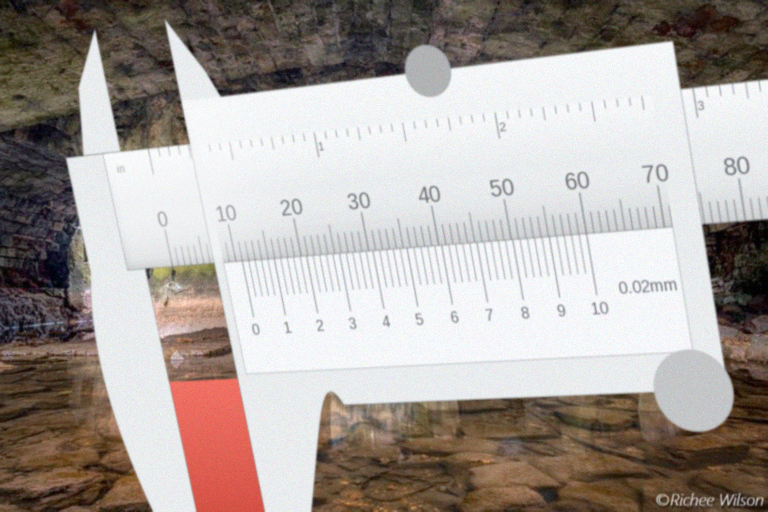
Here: 11.0 (mm)
